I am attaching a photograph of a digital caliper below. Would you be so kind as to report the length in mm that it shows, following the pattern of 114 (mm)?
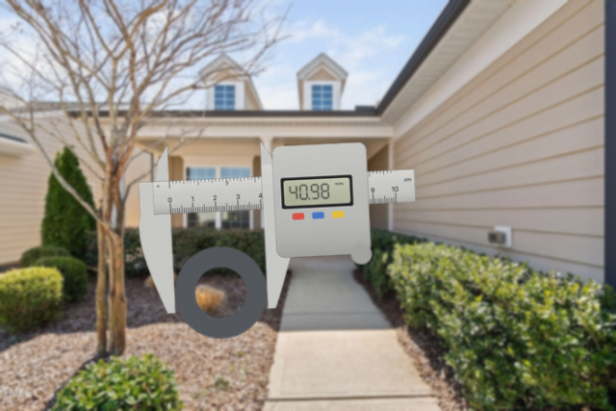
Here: 40.98 (mm)
